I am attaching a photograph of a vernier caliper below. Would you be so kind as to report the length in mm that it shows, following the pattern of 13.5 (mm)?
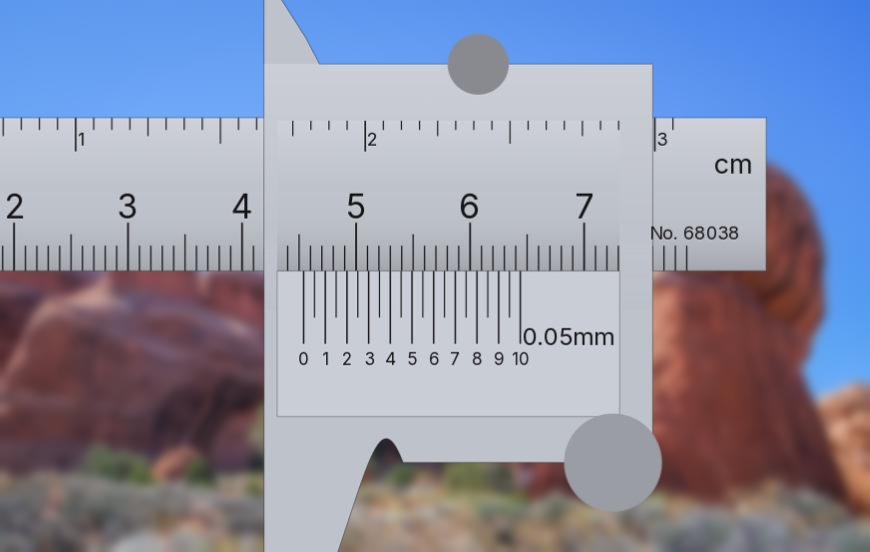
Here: 45.4 (mm)
